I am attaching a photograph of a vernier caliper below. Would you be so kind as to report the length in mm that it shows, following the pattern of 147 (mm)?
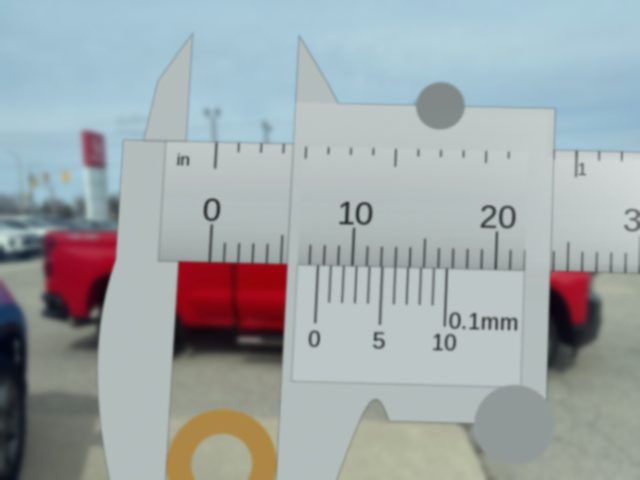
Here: 7.6 (mm)
